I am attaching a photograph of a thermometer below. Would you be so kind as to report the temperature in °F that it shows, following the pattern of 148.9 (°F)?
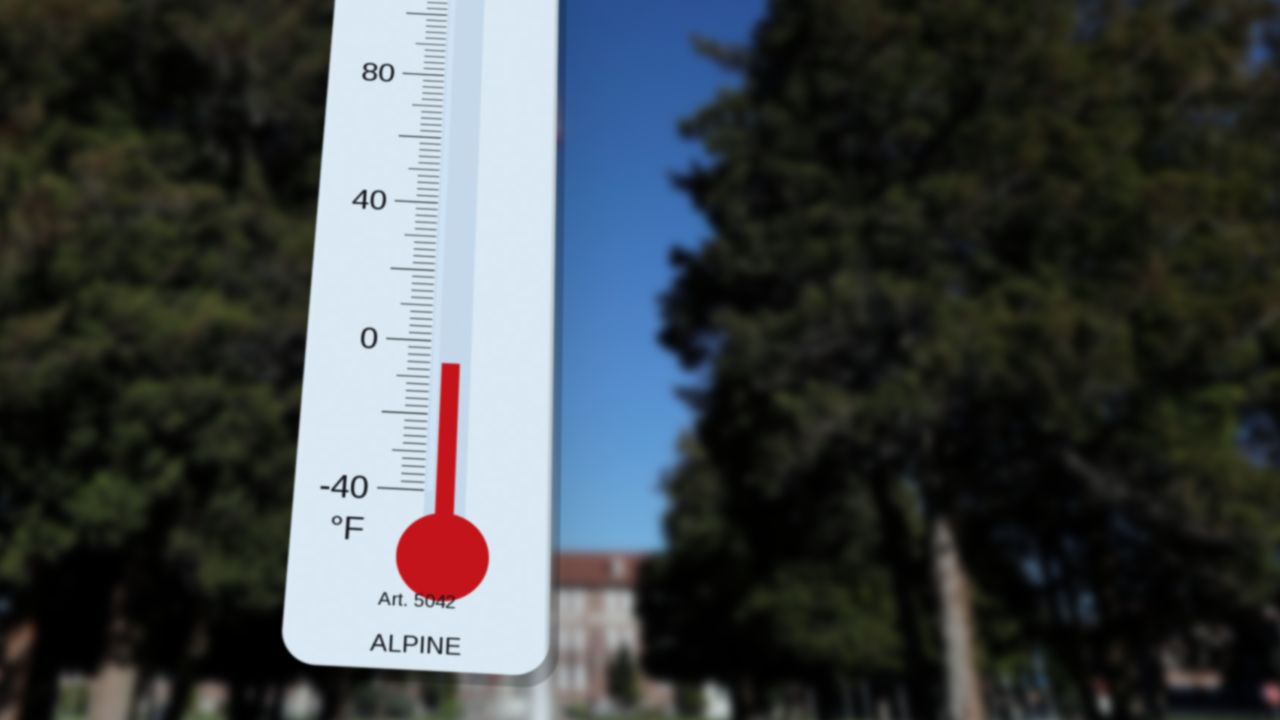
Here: -6 (°F)
